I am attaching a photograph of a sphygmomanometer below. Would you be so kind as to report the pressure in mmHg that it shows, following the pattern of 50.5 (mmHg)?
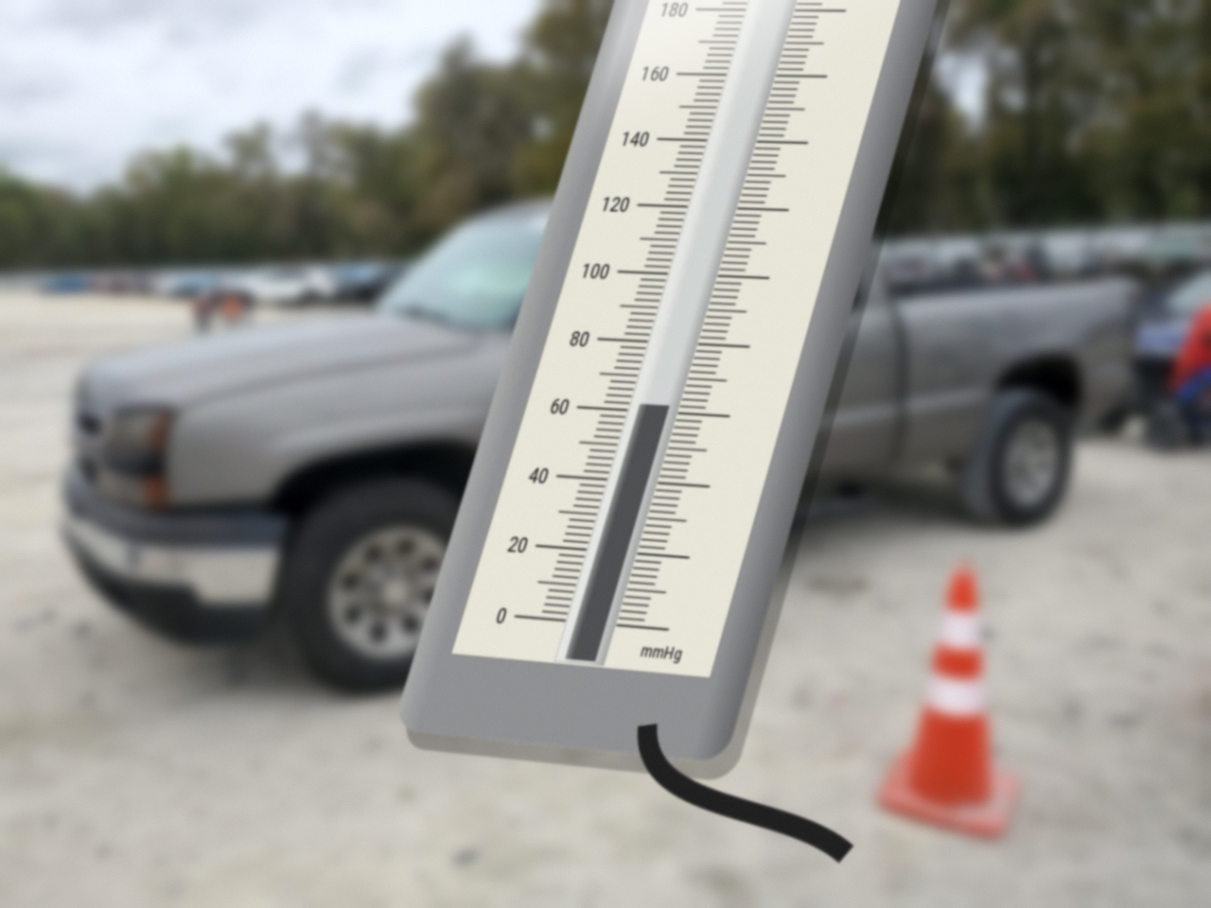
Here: 62 (mmHg)
